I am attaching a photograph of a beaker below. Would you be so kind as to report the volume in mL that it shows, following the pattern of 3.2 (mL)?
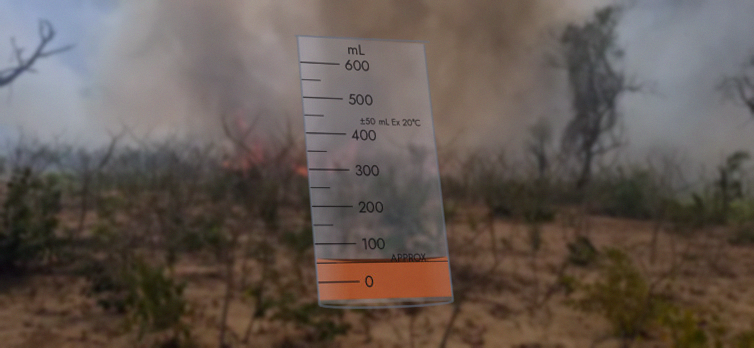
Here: 50 (mL)
